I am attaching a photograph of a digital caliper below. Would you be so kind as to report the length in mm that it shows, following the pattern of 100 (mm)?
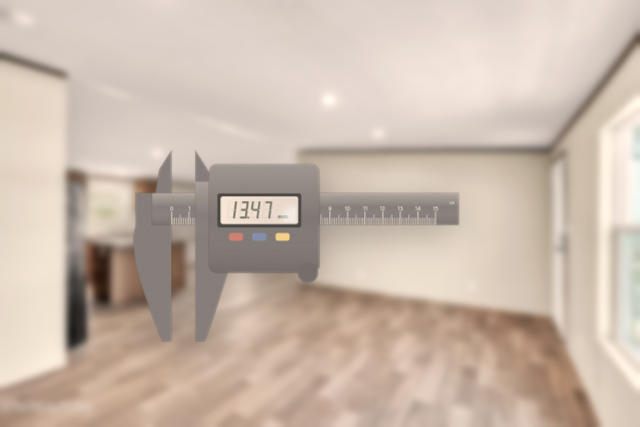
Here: 13.47 (mm)
